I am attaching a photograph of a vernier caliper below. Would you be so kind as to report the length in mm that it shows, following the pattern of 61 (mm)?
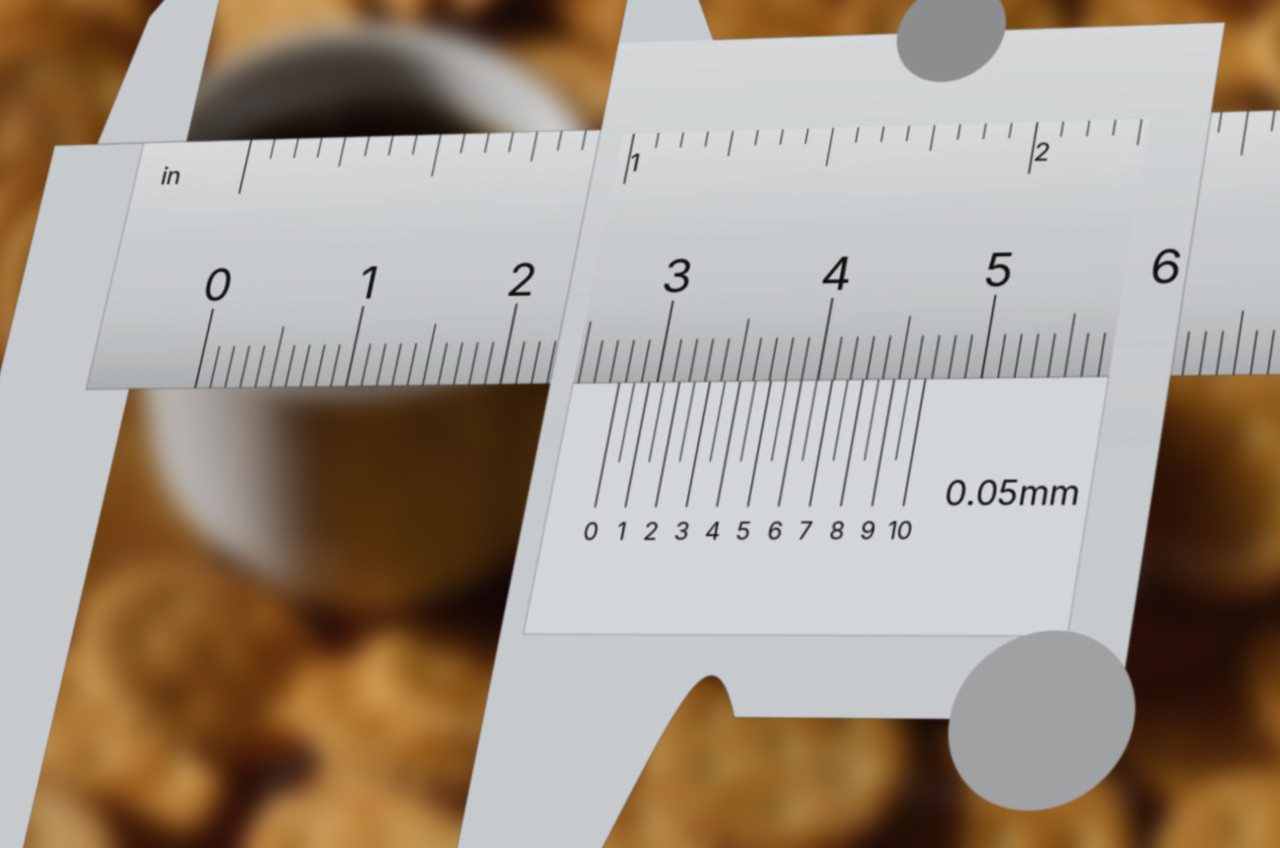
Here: 27.6 (mm)
